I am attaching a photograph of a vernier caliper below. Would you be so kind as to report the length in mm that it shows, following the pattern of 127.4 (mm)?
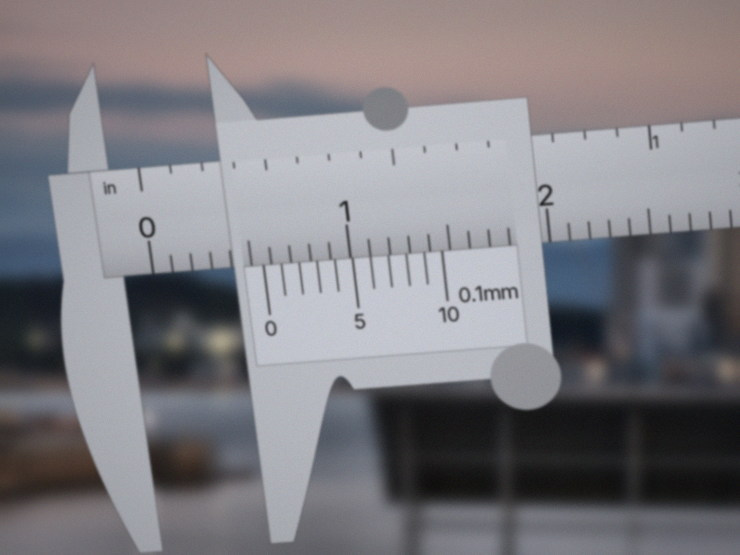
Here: 5.6 (mm)
